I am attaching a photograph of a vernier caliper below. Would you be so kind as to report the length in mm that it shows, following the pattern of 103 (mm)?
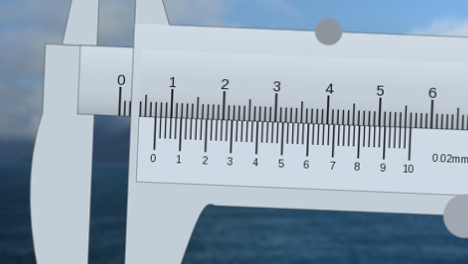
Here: 7.0 (mm)
